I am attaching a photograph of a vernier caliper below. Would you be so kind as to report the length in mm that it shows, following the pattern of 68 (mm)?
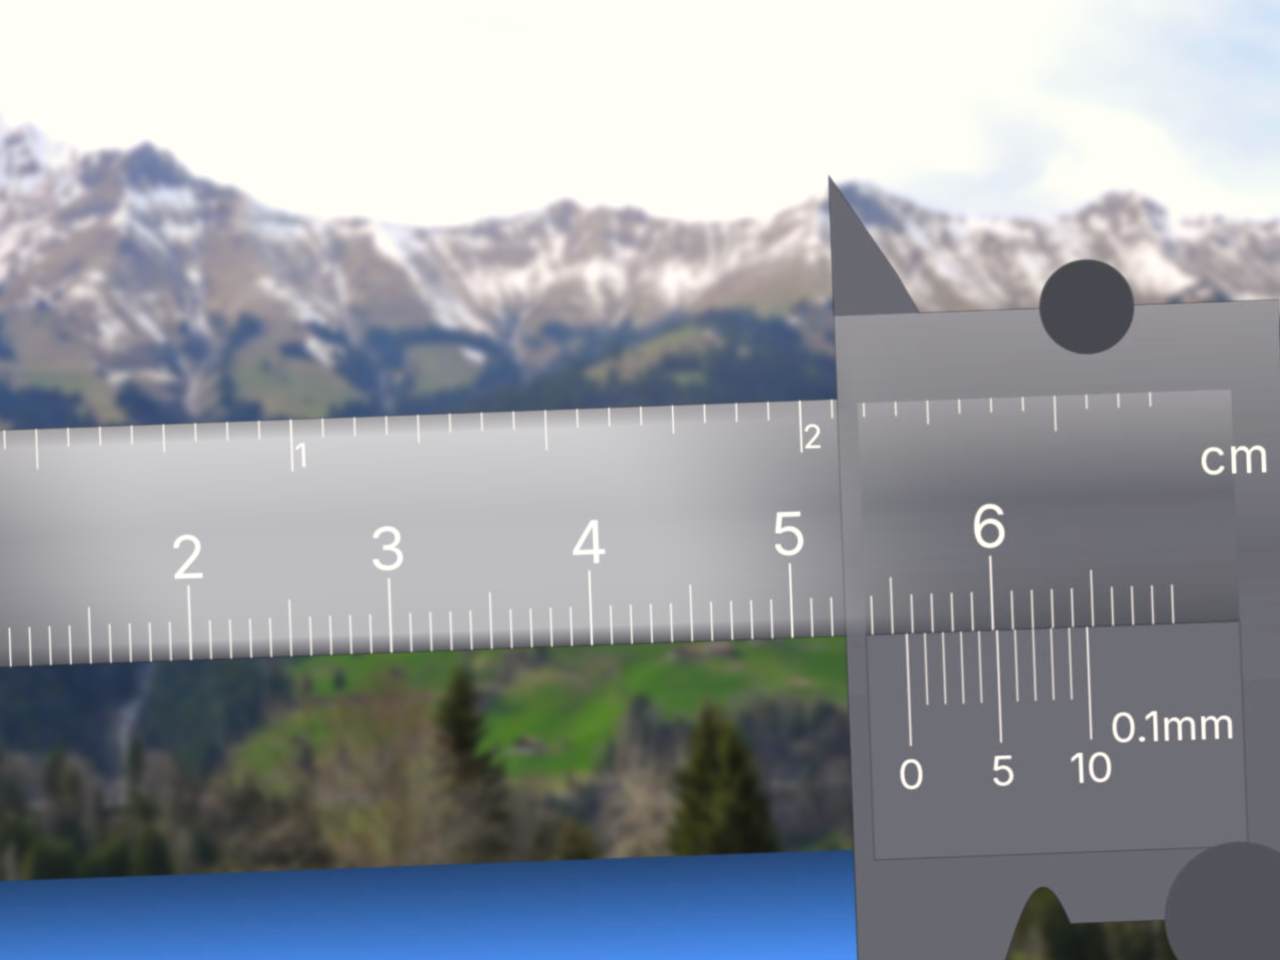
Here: 55.7 (mm)
